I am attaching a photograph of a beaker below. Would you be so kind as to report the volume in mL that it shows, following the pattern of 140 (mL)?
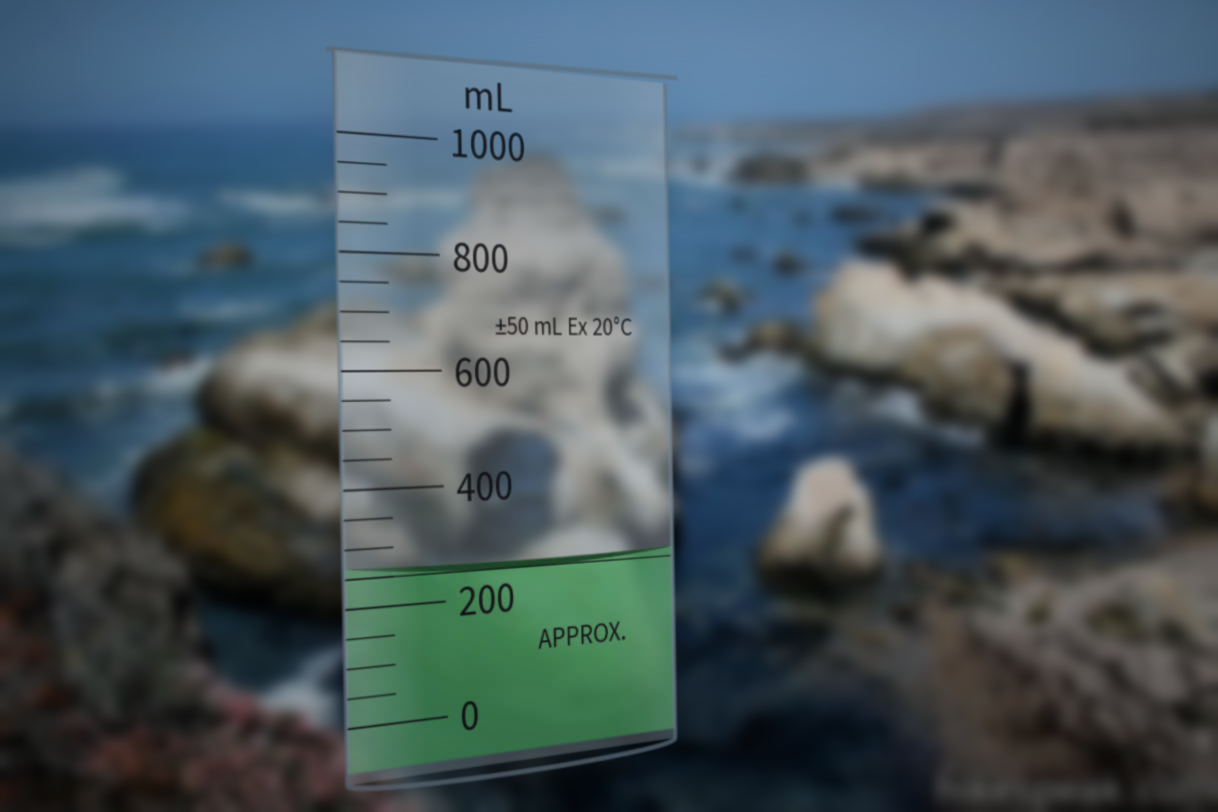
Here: 250 (mL)
